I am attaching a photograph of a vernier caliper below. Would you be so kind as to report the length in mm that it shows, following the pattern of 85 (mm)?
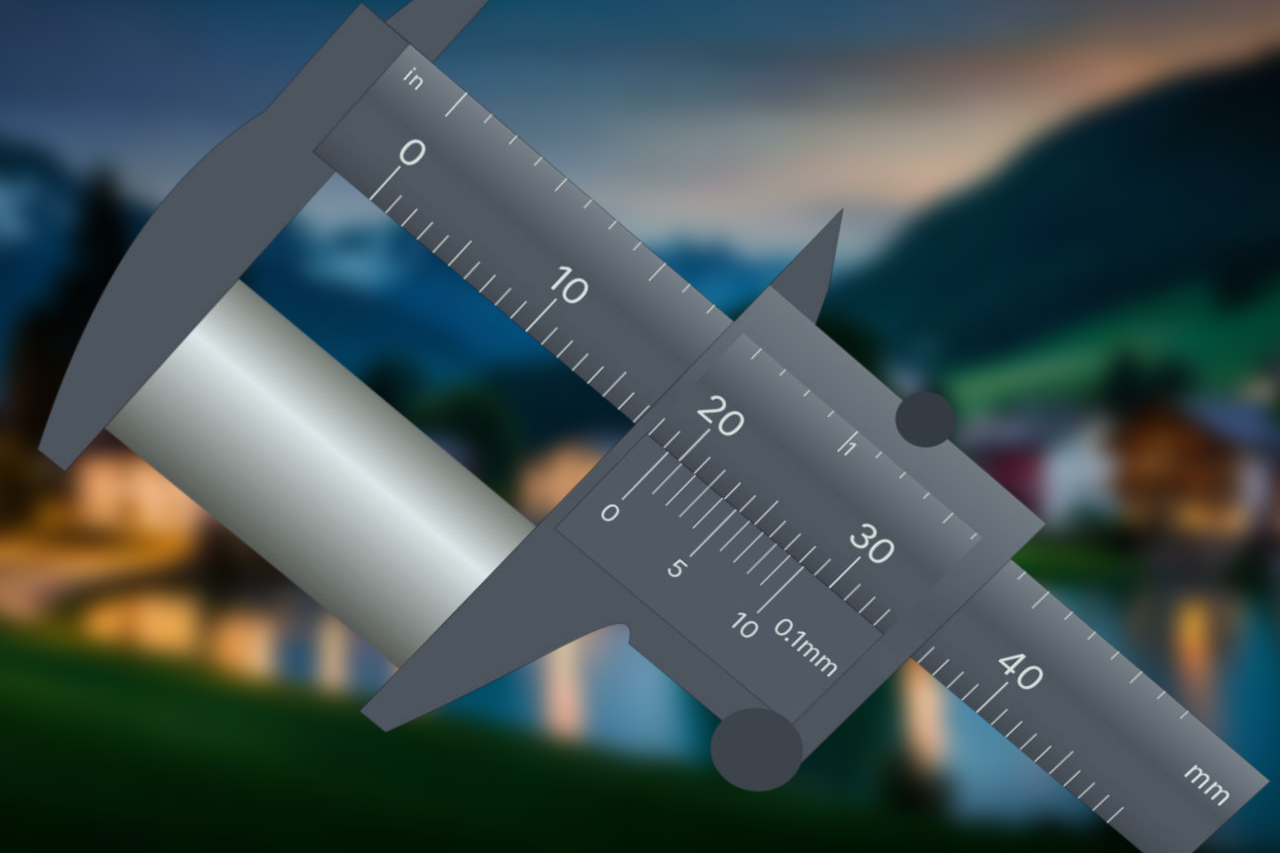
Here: 19.3 (mm)
